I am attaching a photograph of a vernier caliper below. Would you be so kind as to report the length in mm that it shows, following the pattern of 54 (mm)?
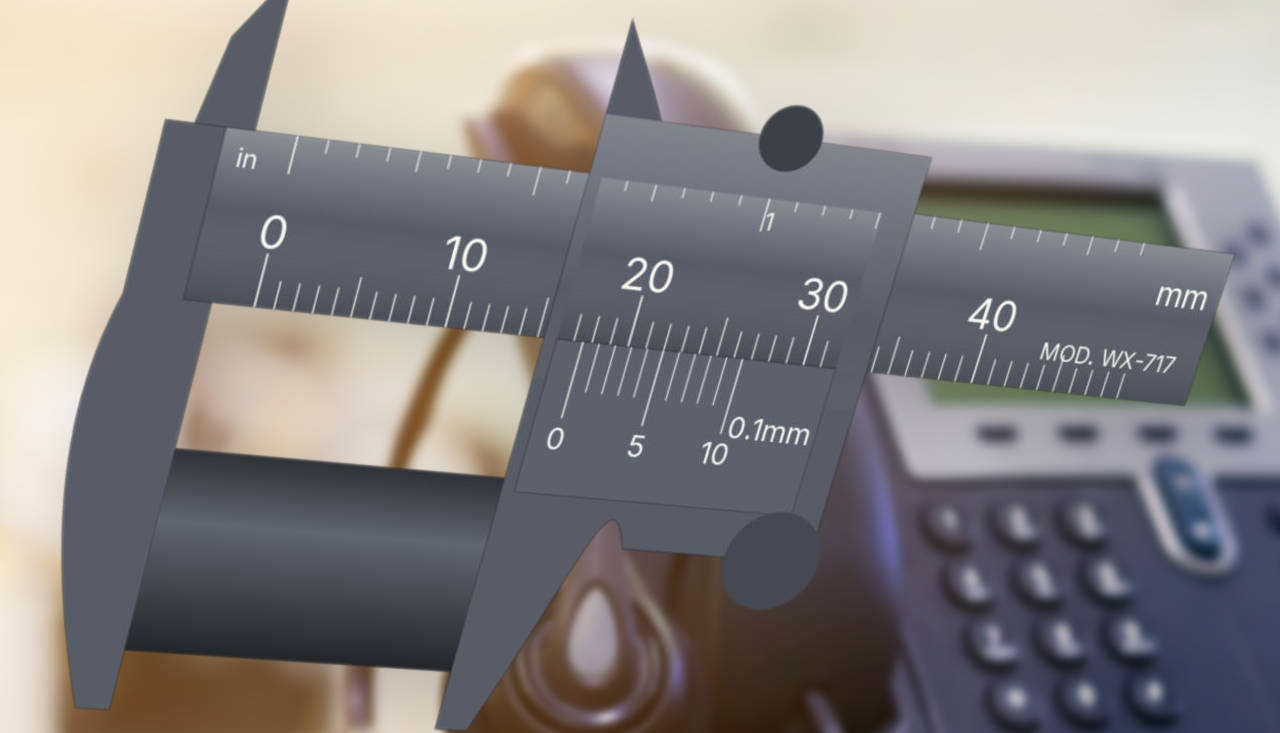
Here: 17.5 (mm)
